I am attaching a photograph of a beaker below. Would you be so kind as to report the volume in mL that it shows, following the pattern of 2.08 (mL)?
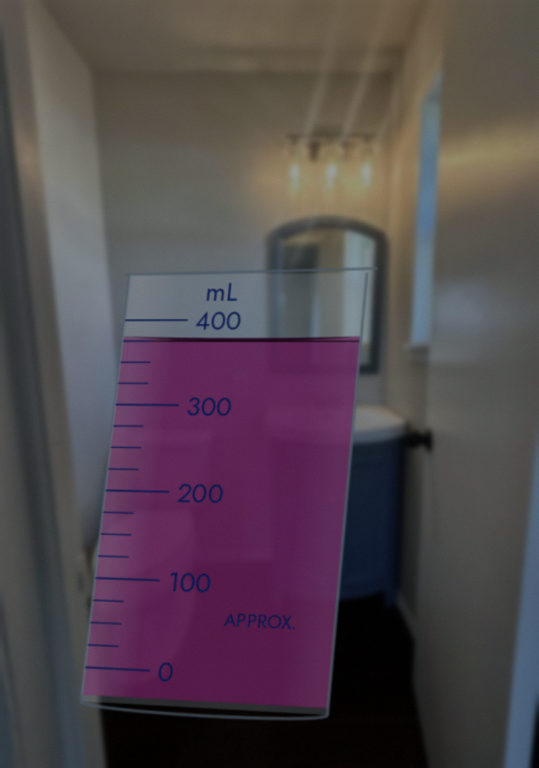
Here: 375 (mL)
